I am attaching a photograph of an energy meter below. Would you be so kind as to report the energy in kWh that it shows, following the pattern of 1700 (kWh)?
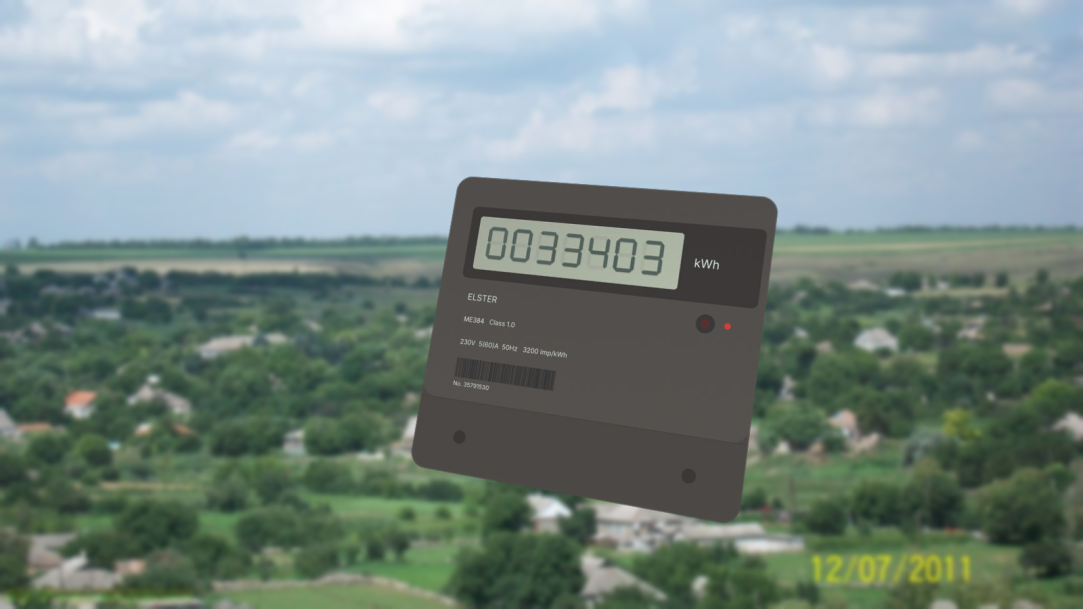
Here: 33403 (kWh)
